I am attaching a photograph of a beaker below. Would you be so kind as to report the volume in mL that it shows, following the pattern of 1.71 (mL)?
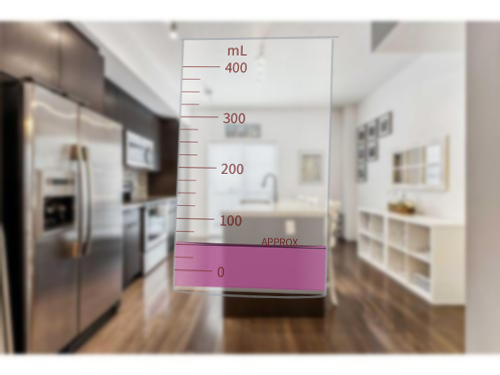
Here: 50 (mL)
